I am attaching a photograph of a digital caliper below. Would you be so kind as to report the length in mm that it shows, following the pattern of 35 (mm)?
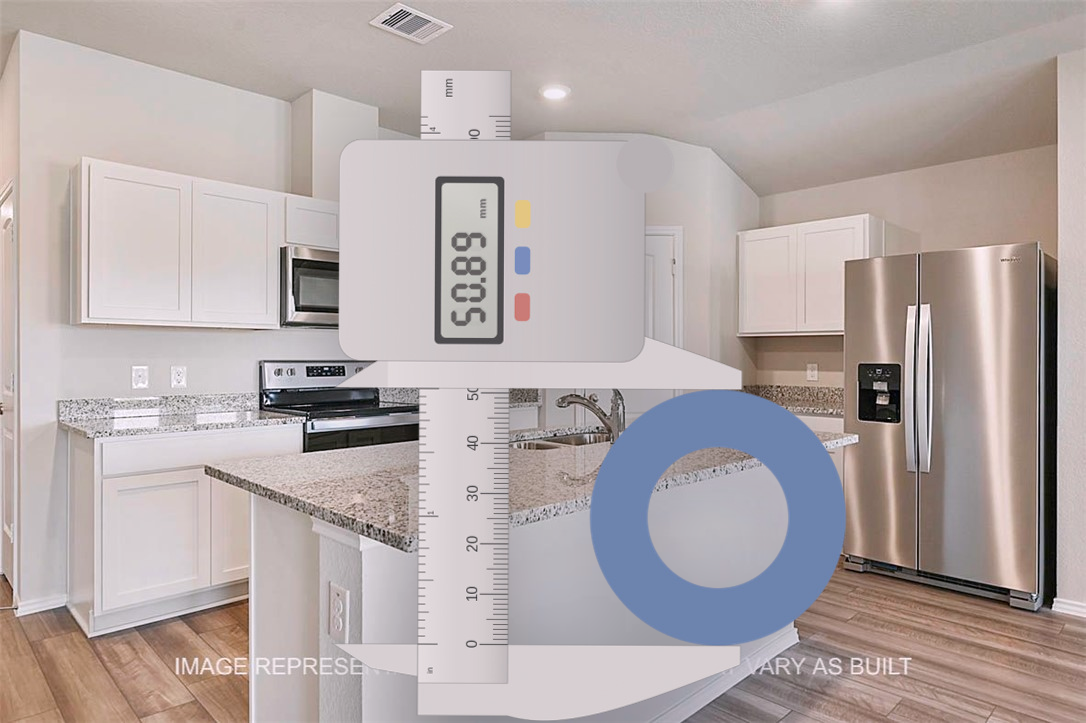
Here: 50.89 (mm)
